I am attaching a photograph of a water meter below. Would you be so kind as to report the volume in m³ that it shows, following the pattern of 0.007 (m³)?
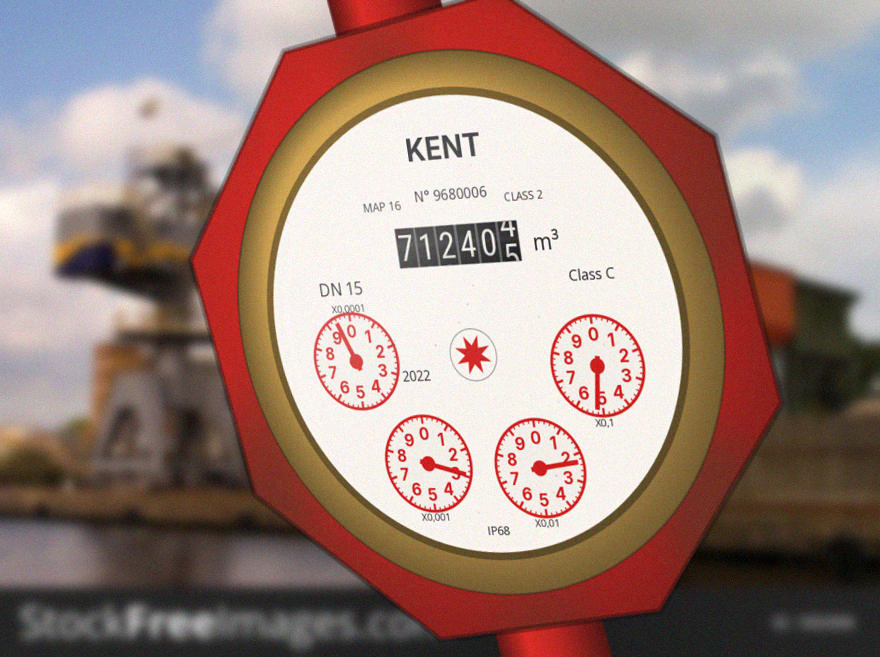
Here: 712404.5229 (m³)
